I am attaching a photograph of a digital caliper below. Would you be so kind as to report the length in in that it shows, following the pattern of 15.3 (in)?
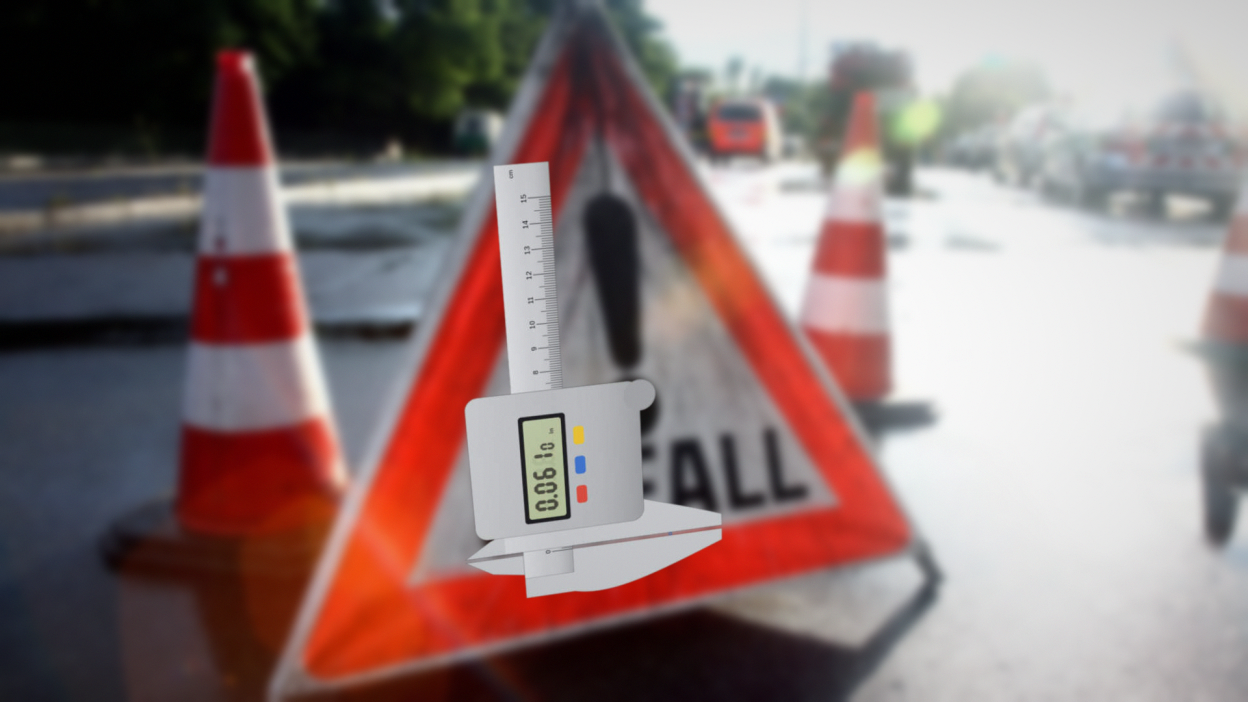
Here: 0.0610 (in)
